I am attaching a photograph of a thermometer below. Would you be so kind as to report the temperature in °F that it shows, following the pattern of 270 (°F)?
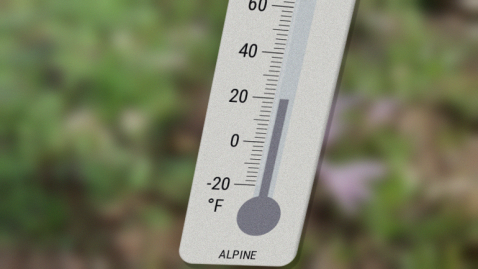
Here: 20 (°F)
